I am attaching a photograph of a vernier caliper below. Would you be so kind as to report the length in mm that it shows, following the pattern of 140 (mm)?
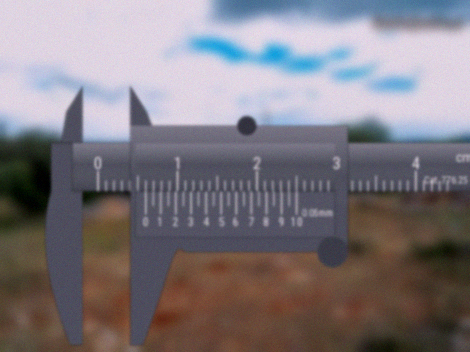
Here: 6.0 (mm)
